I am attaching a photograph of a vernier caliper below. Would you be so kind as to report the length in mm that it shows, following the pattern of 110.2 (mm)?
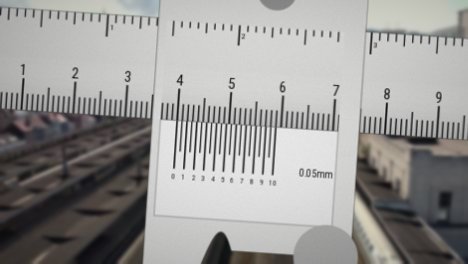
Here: 40.0 (mm)
